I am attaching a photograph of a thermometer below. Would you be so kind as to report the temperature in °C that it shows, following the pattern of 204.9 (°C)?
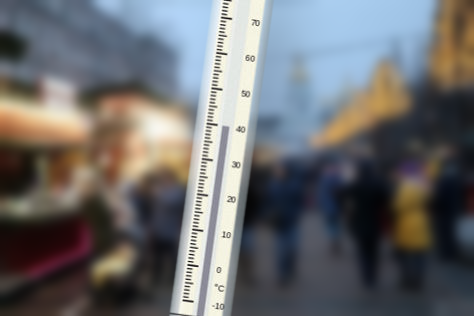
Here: 40 (°C)
